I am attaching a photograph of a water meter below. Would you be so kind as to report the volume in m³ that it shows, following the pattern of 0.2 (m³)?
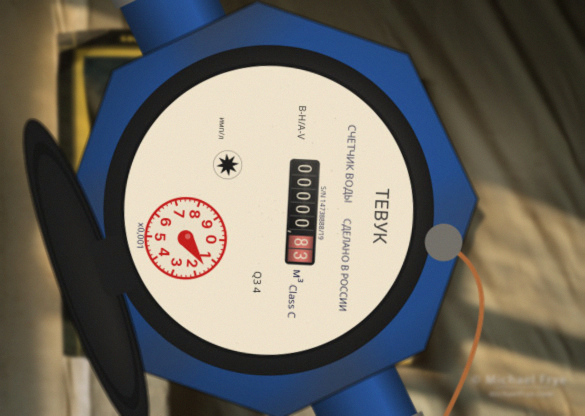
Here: 0.831 (m³)
